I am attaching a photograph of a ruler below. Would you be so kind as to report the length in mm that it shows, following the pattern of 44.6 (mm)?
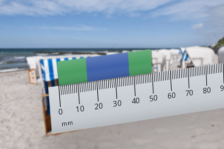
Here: 50 (mm)
